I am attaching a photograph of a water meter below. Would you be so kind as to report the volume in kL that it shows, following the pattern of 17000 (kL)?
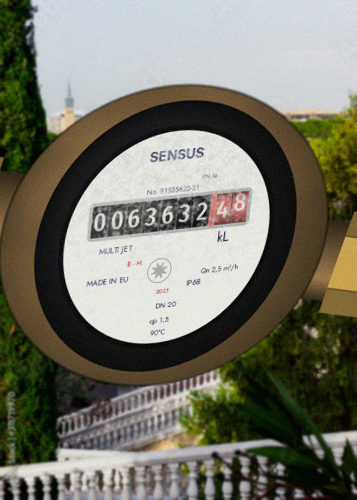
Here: 63632.48 (kL)
